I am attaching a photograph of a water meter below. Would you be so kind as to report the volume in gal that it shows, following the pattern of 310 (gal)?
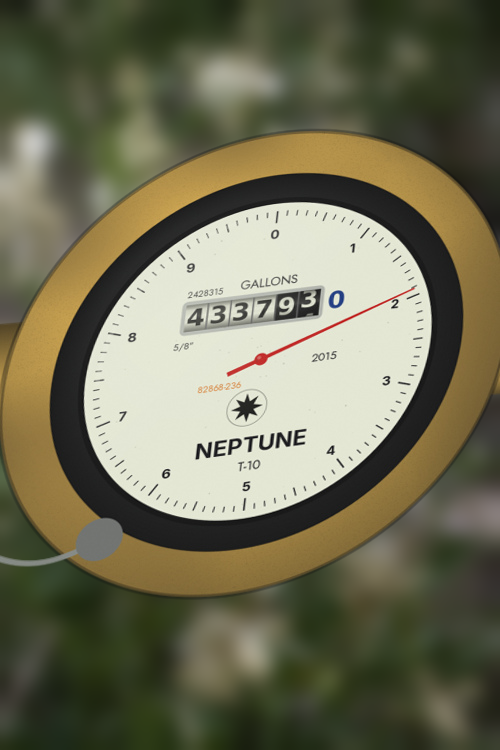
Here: 4337931.9 (gal)
